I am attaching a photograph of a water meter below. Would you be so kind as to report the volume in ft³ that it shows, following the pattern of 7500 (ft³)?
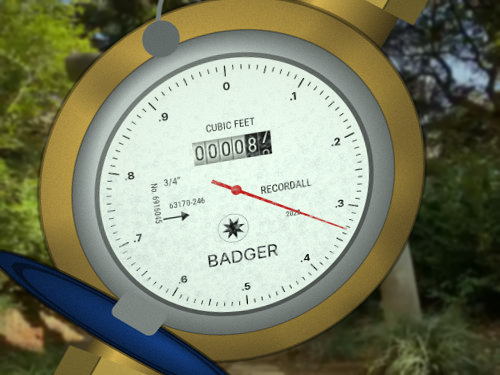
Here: 87.33 (ft³)
